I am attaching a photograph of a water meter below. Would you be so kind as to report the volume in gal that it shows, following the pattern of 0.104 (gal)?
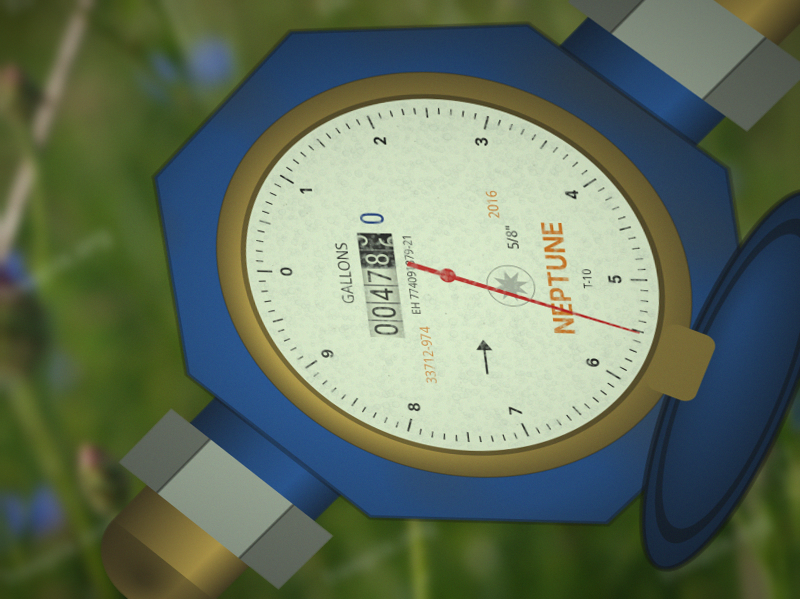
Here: 47855.5 (gal)
